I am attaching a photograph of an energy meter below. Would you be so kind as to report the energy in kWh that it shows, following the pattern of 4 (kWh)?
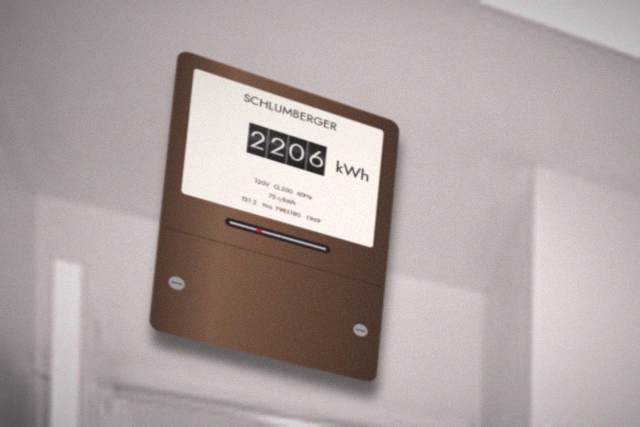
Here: 2206 (kWh)
